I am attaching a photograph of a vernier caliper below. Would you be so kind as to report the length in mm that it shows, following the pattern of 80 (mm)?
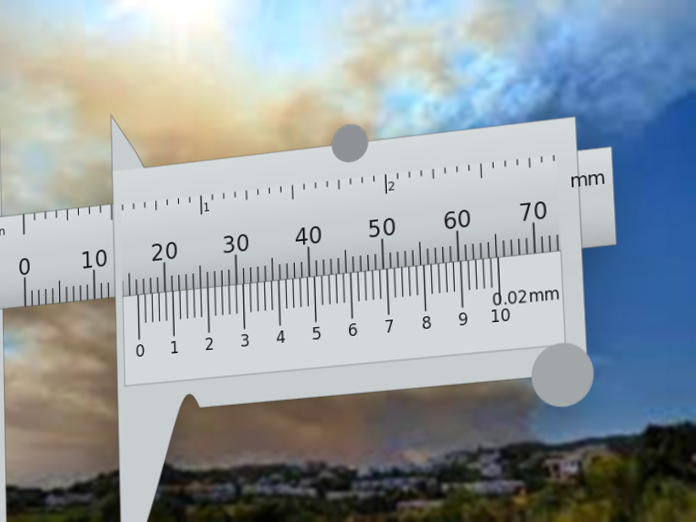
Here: 16.2 (mm)
